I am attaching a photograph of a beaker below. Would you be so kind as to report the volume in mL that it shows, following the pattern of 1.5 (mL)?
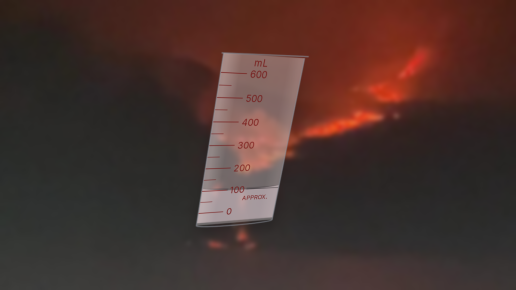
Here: 100 (mL)
